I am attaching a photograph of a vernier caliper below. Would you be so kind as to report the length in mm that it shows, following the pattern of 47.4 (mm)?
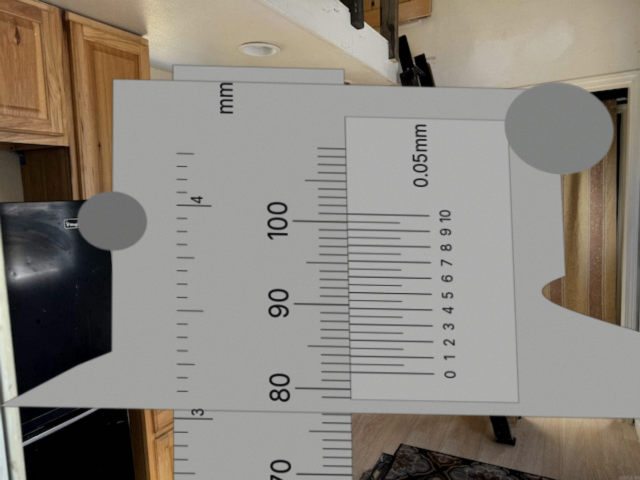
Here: 82.0 (mm)
